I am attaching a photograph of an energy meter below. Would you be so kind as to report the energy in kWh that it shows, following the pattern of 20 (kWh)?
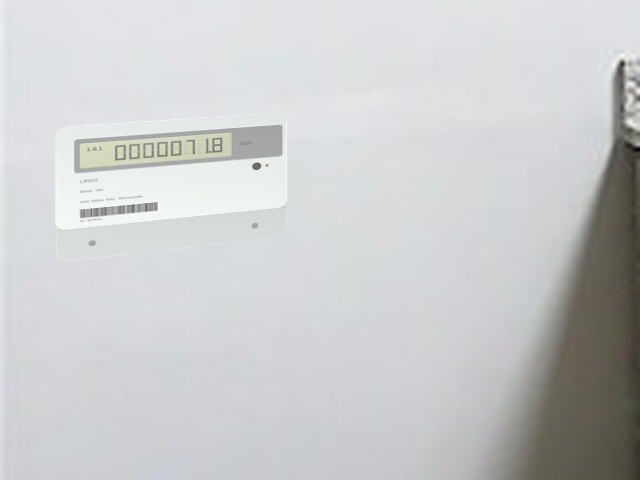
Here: 71.8 (kWh)
